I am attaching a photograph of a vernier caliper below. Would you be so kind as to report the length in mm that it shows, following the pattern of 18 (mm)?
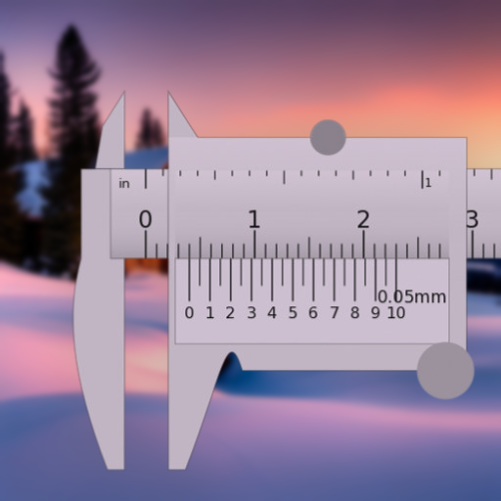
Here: 4.0 (mm)
